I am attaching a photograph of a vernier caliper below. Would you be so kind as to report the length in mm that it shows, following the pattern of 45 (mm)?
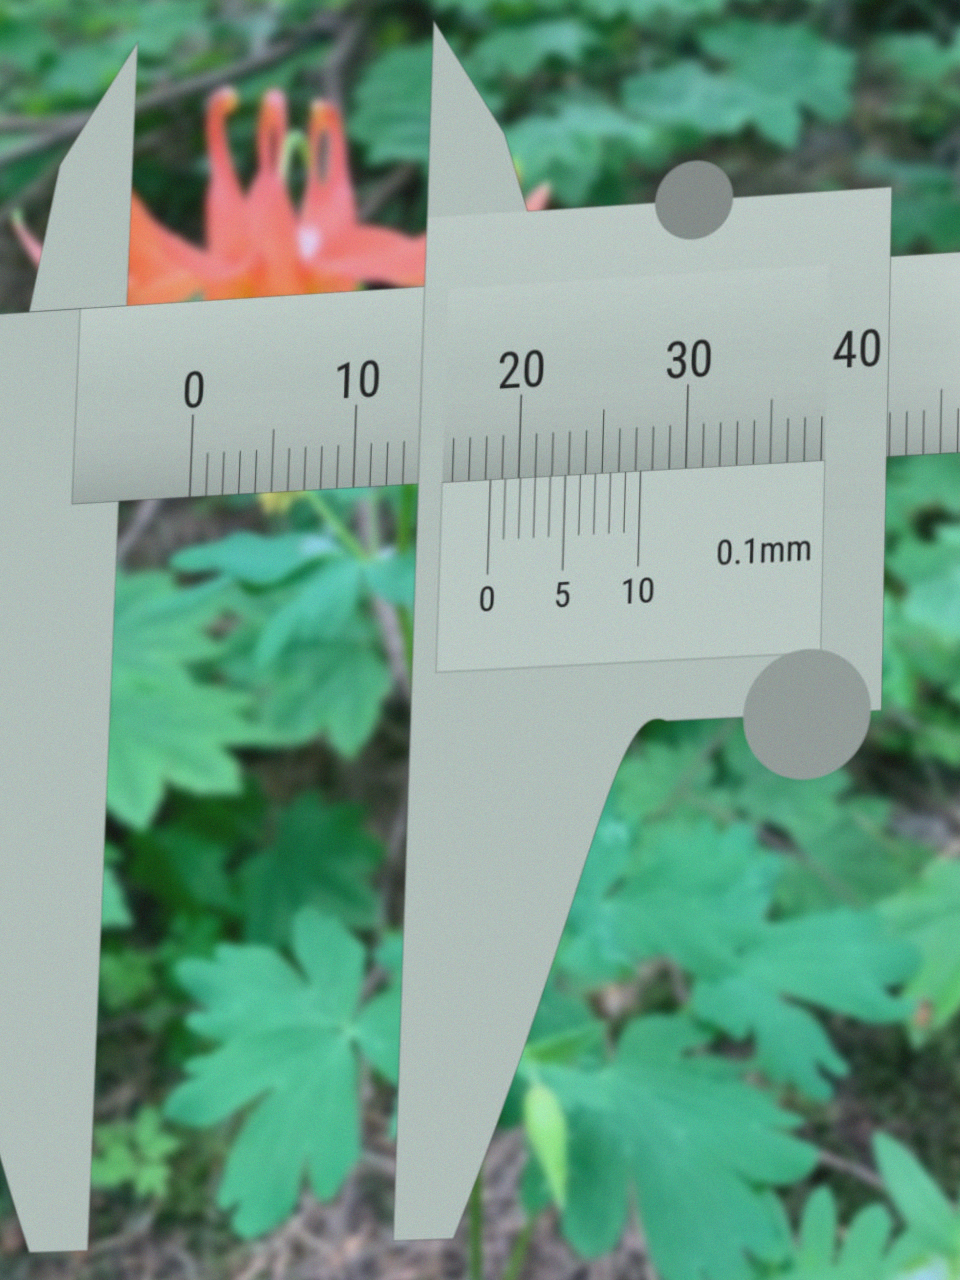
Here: 18.3 (mm)
